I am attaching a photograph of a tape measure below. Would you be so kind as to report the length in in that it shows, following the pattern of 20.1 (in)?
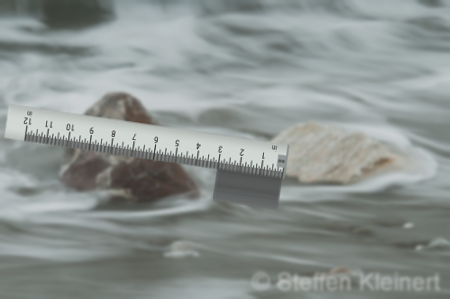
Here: 3 (in)
